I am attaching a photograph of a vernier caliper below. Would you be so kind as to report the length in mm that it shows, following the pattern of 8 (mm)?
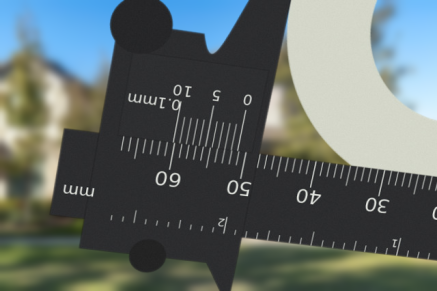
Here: 51.2 (mm)
